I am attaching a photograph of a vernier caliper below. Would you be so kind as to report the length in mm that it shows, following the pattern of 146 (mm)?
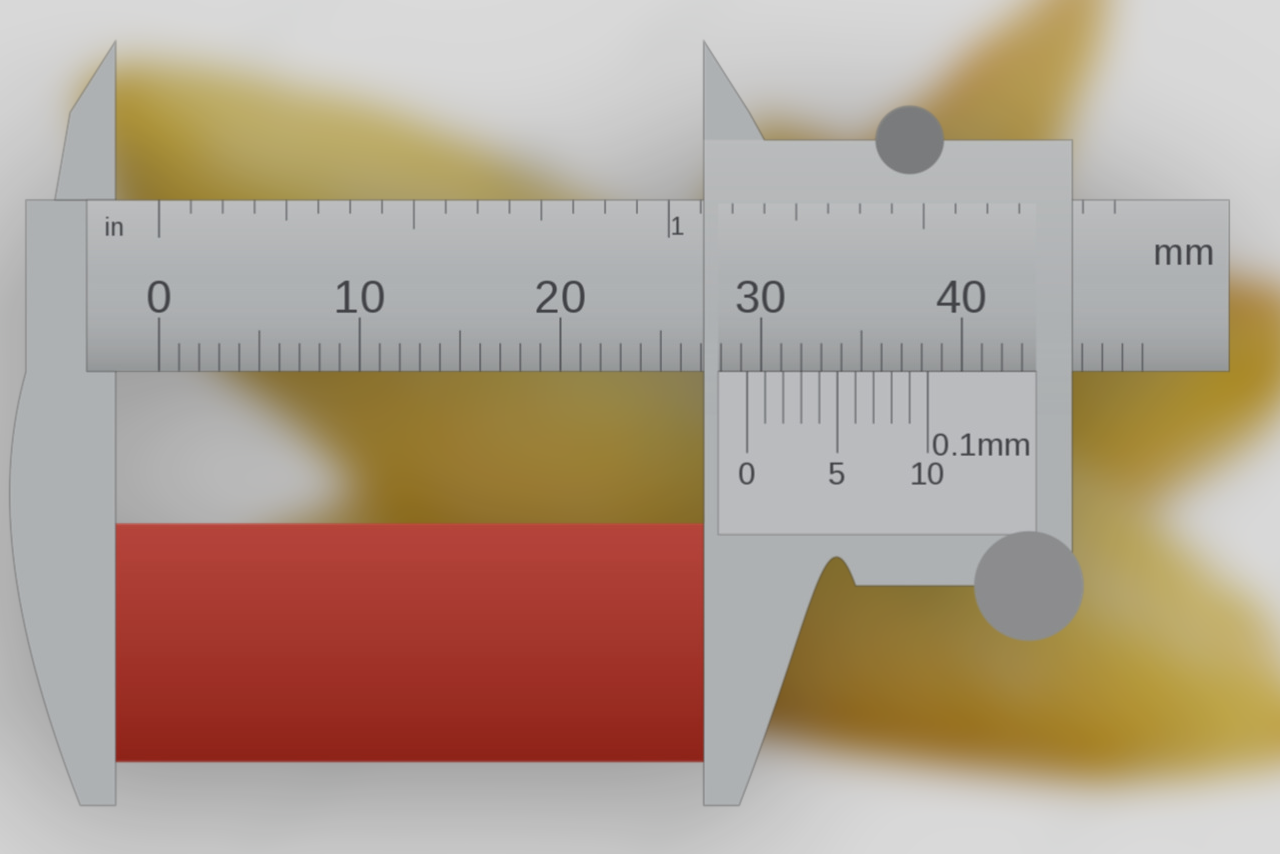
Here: 29.3 (mm)
